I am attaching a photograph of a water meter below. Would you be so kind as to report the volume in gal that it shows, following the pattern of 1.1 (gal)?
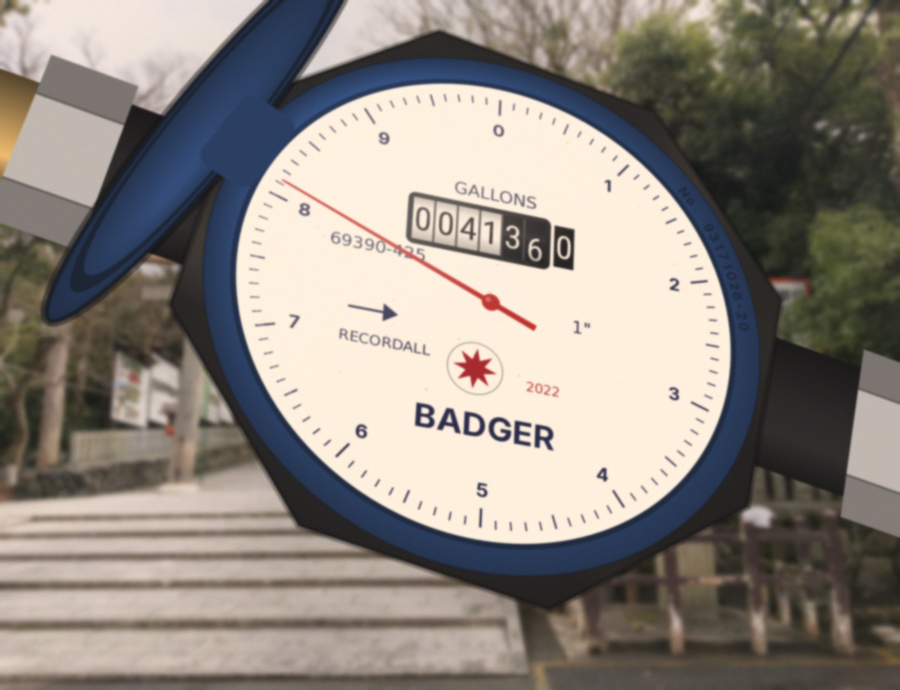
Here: 41358.1 (gal)
